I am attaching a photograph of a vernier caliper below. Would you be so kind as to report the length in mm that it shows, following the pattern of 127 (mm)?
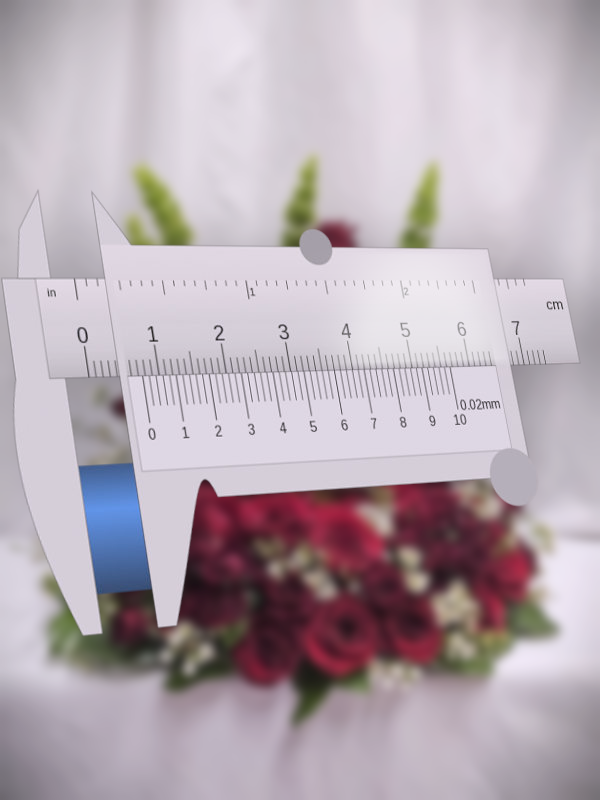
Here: 7.6 (mm)
